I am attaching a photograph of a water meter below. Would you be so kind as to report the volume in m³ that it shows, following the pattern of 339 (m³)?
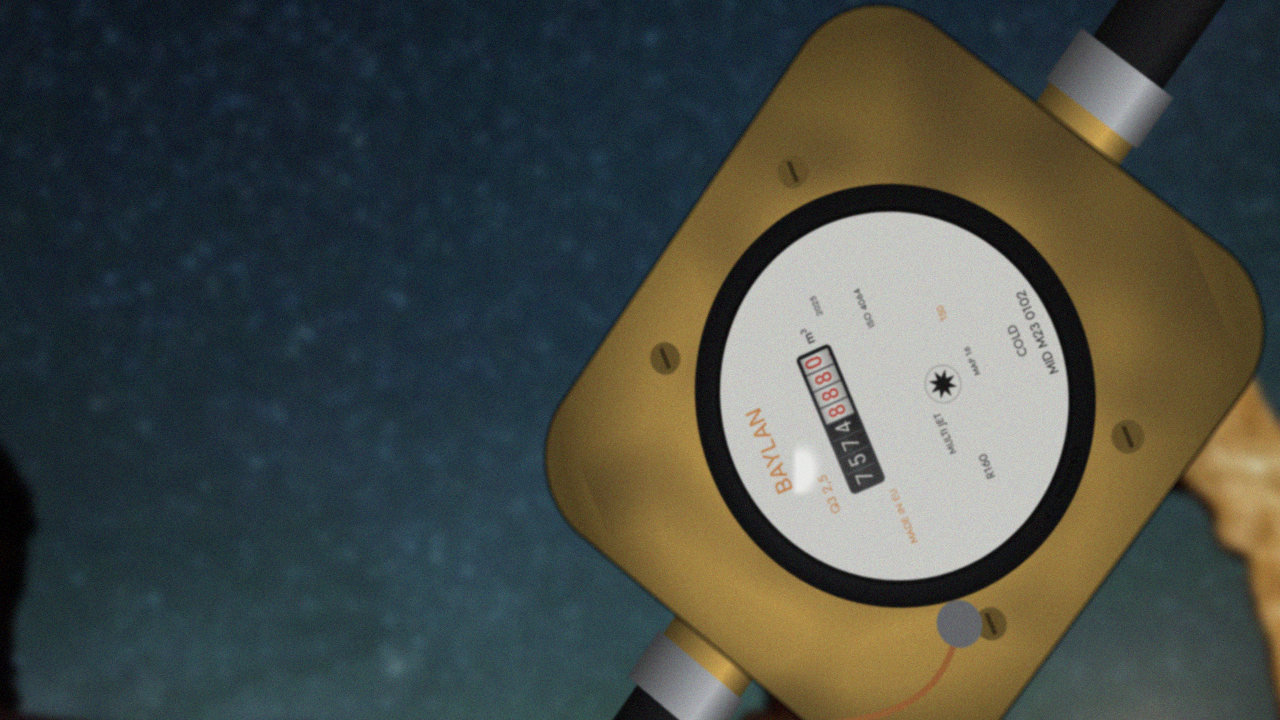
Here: 7574.8880 (m³)
